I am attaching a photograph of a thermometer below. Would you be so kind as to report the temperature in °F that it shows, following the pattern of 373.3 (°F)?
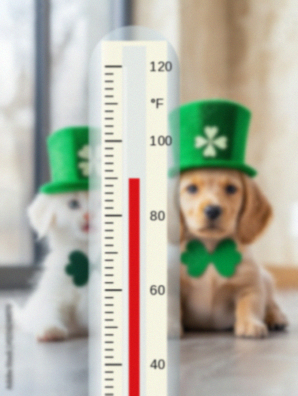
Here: 90 (°F)
